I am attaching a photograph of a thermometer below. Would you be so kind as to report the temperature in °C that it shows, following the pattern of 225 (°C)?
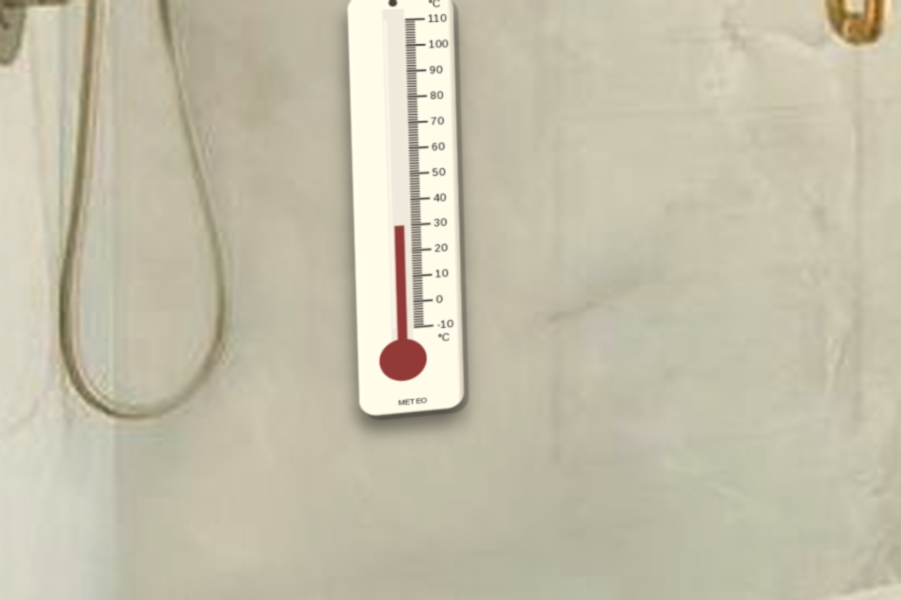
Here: 30 (°C)
